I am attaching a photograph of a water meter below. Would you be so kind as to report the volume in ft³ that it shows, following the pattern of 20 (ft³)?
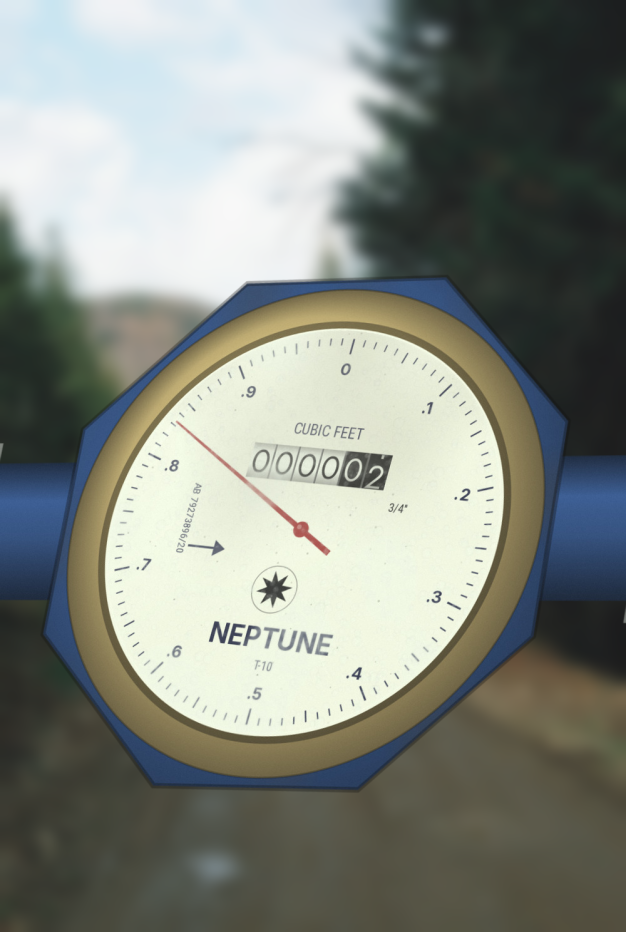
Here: 1.83 (ft³)
